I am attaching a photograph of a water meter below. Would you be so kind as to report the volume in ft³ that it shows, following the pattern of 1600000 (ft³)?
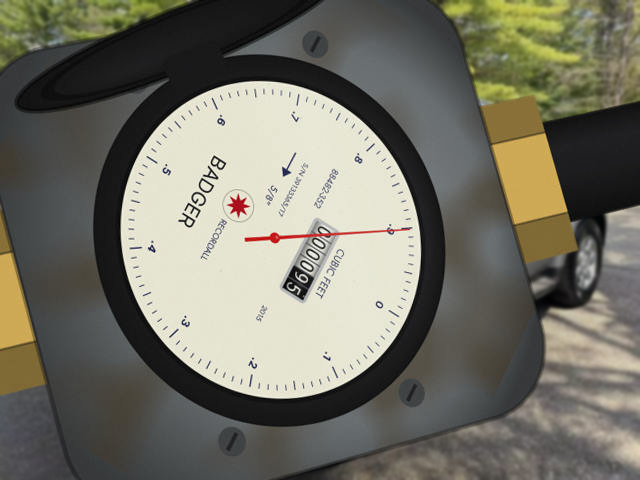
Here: 94.90 (ft³)
